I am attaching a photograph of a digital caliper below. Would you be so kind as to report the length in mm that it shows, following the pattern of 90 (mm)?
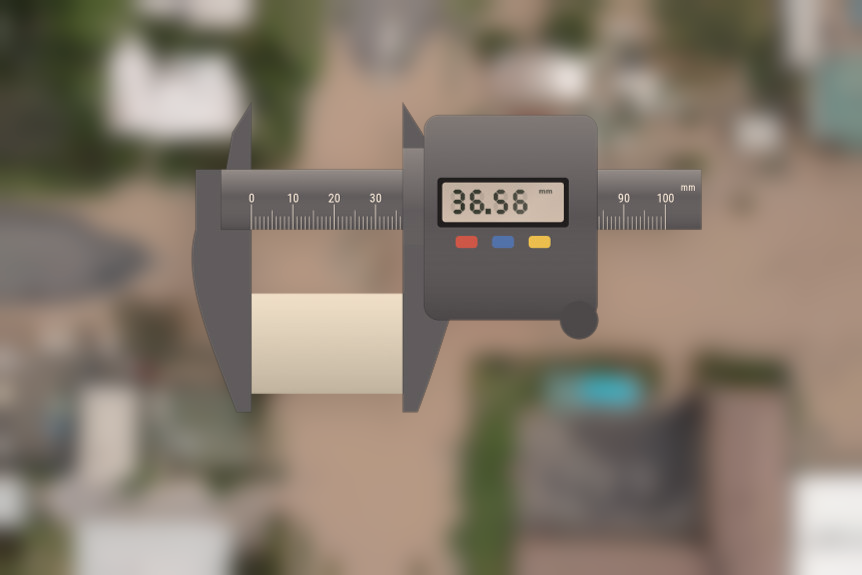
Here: 36.56 (mm)
